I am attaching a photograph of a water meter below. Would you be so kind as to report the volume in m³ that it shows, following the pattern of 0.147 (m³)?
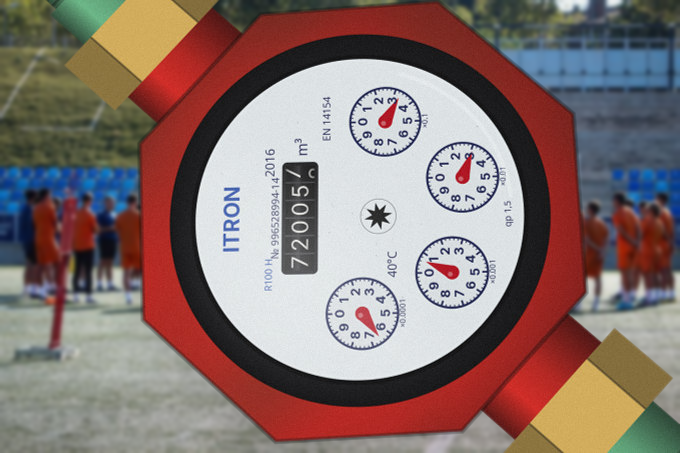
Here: 720057.3306 (m³)
